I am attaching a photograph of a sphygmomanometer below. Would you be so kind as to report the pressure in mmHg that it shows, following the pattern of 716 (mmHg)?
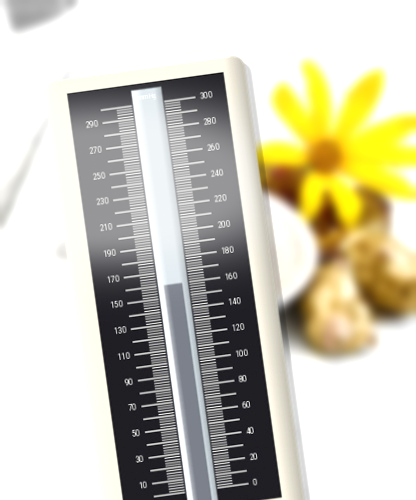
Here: 160 (mmHg)
